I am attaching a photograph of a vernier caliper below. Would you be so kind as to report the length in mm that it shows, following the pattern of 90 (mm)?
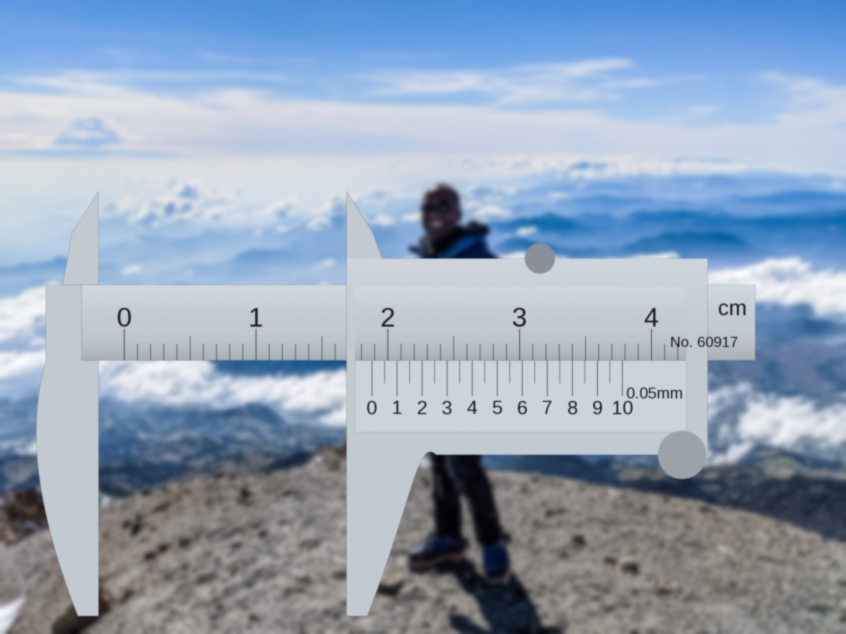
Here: 18.8 (mm)
